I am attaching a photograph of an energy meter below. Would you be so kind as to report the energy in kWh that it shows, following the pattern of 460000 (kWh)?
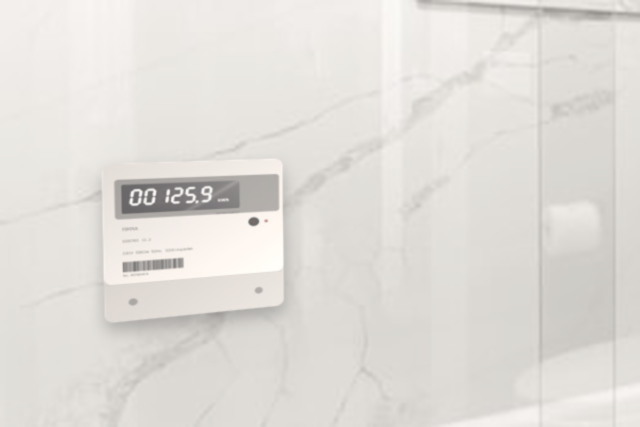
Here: 125.9 (kWh)
